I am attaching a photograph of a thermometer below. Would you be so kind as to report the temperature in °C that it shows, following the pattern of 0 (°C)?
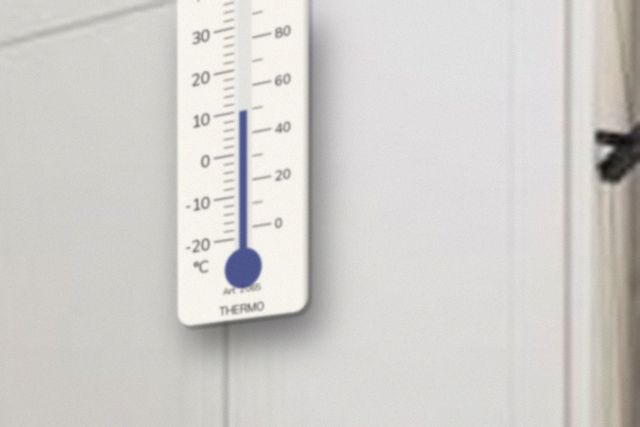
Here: 10 (°C)
